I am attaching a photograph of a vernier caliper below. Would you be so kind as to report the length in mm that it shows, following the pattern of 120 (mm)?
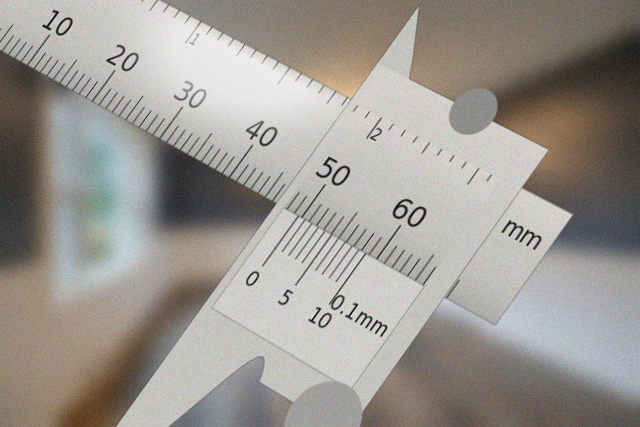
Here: 49.6 (mm)
